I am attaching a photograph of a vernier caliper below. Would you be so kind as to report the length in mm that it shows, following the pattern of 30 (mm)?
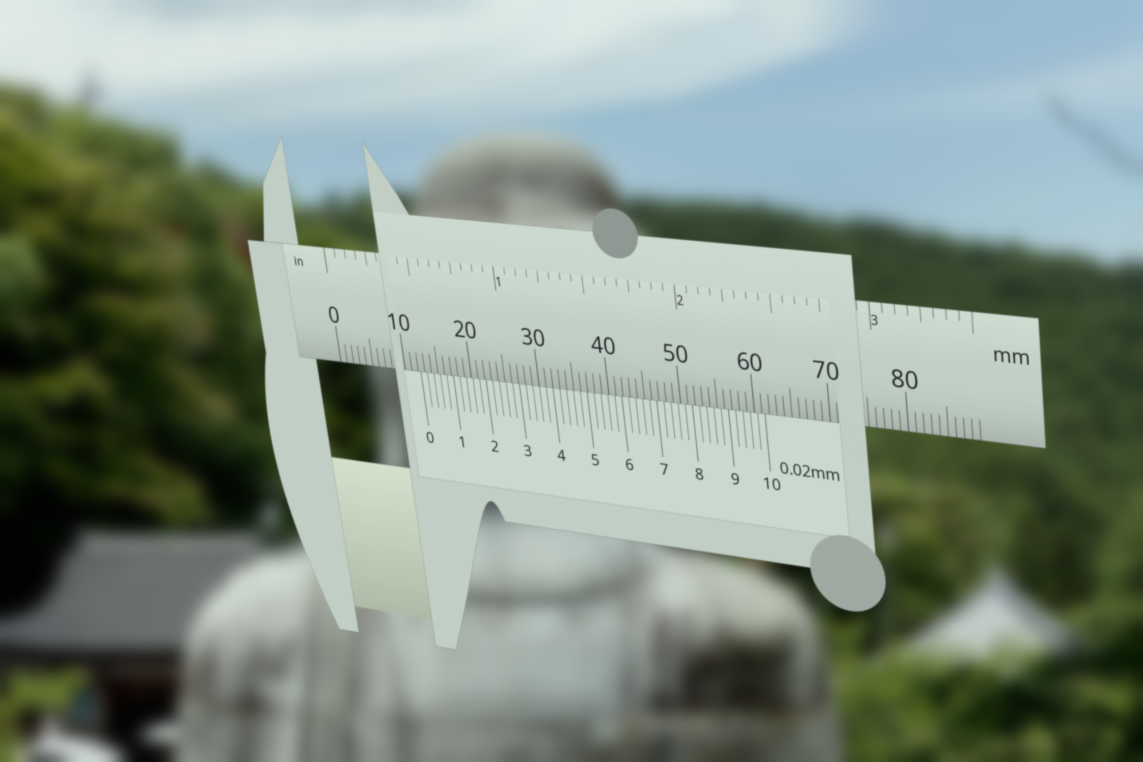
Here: 12.4 (mm)
